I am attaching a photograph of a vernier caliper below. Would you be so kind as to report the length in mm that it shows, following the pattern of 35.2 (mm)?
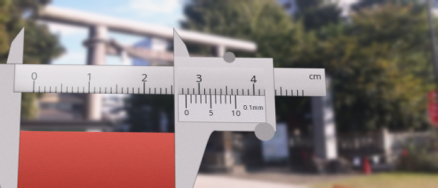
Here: 27.6 (mm)
